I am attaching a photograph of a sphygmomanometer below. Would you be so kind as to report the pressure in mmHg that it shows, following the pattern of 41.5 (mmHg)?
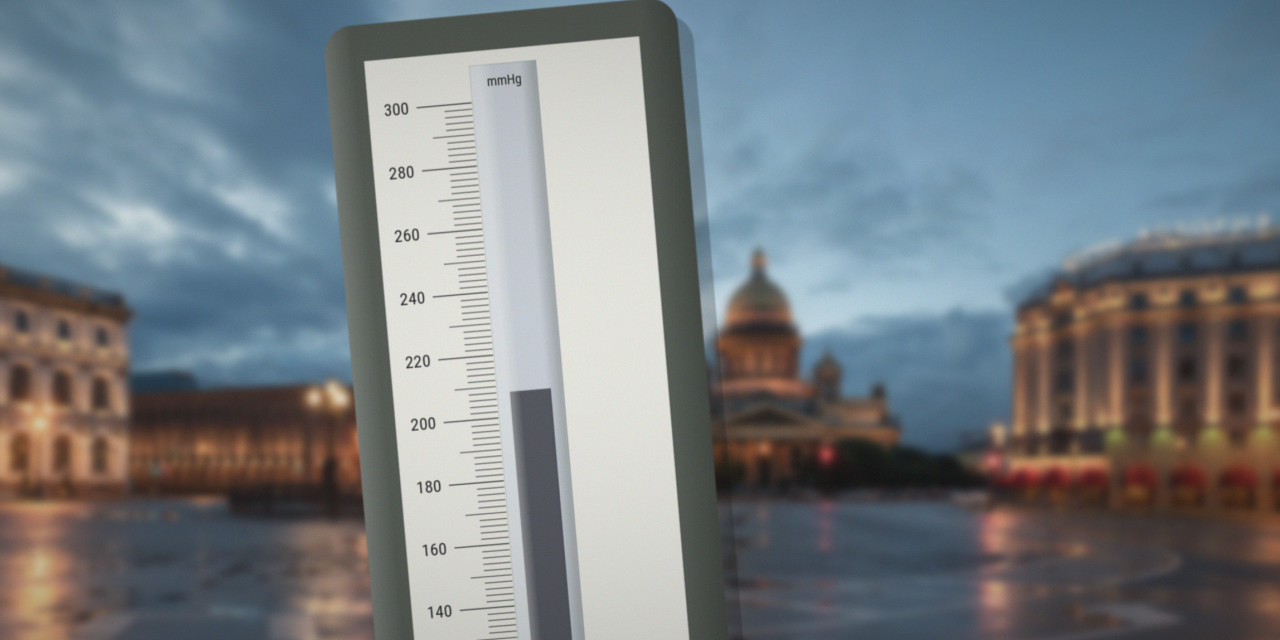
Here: 208 (mmHg)
